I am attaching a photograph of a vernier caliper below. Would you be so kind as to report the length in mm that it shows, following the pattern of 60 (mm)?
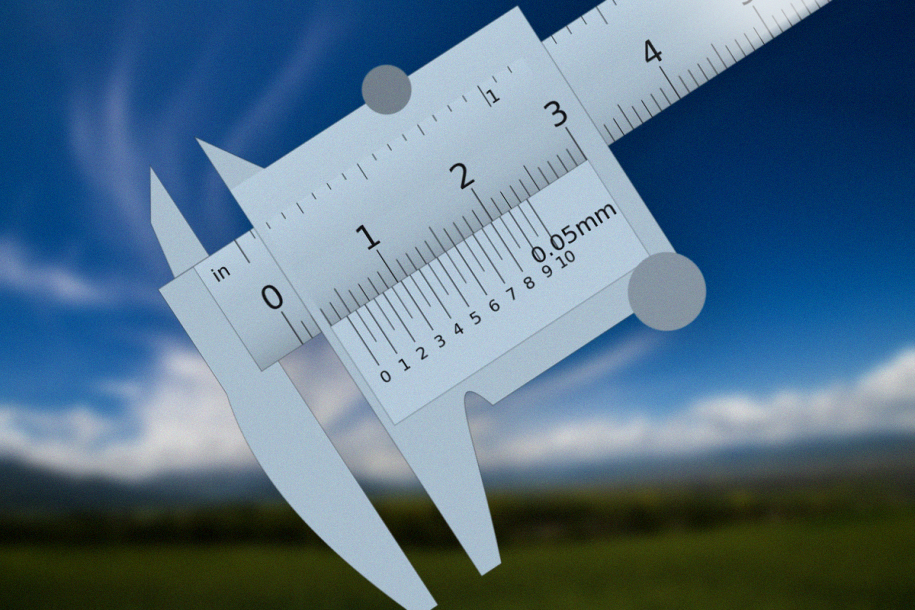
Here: 4.6 (mm)
